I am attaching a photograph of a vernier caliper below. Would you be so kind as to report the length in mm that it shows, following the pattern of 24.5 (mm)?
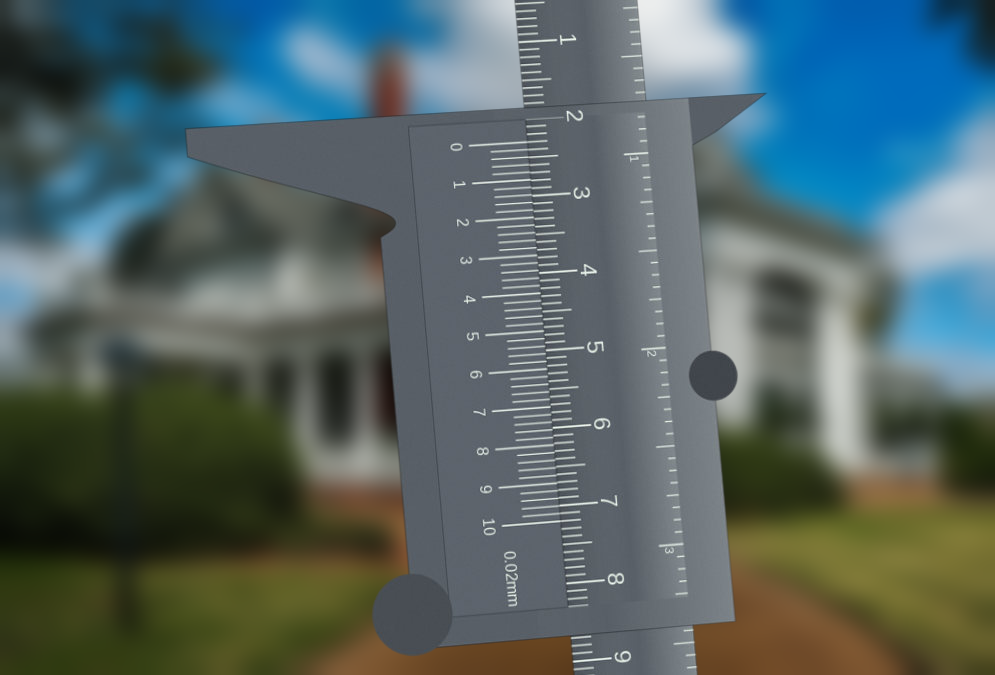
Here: 23.0 (mm)
